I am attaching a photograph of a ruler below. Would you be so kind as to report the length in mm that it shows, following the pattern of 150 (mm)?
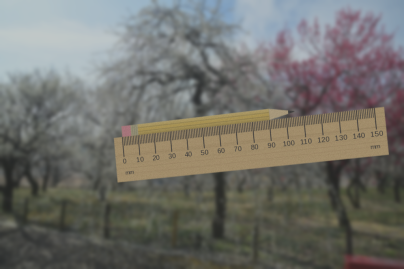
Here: 105 (mm)
